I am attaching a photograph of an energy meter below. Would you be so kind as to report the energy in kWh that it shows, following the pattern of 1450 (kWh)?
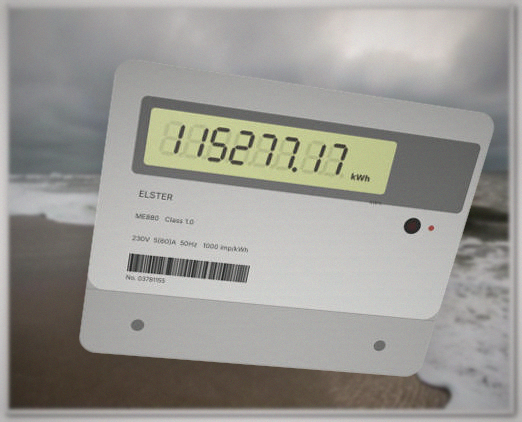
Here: 115277.17 (kWh)
